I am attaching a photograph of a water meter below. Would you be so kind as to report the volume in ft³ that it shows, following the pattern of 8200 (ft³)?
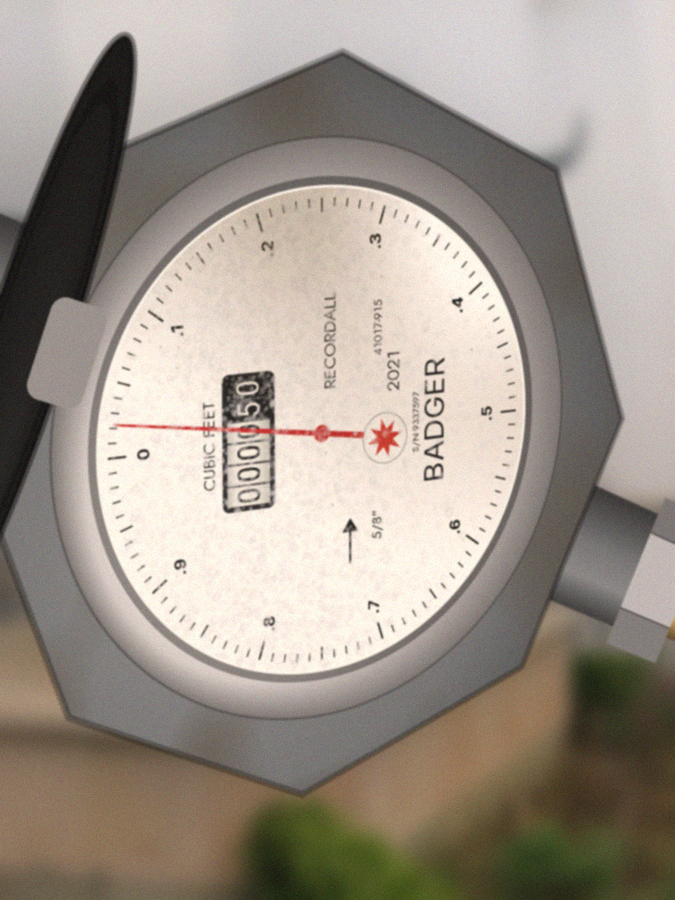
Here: 50.02 (ft³)
